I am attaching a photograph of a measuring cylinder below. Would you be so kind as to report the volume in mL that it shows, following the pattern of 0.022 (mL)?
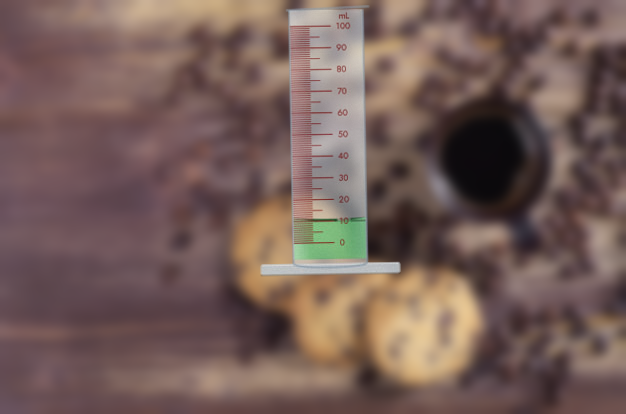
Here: 10 (mL)
